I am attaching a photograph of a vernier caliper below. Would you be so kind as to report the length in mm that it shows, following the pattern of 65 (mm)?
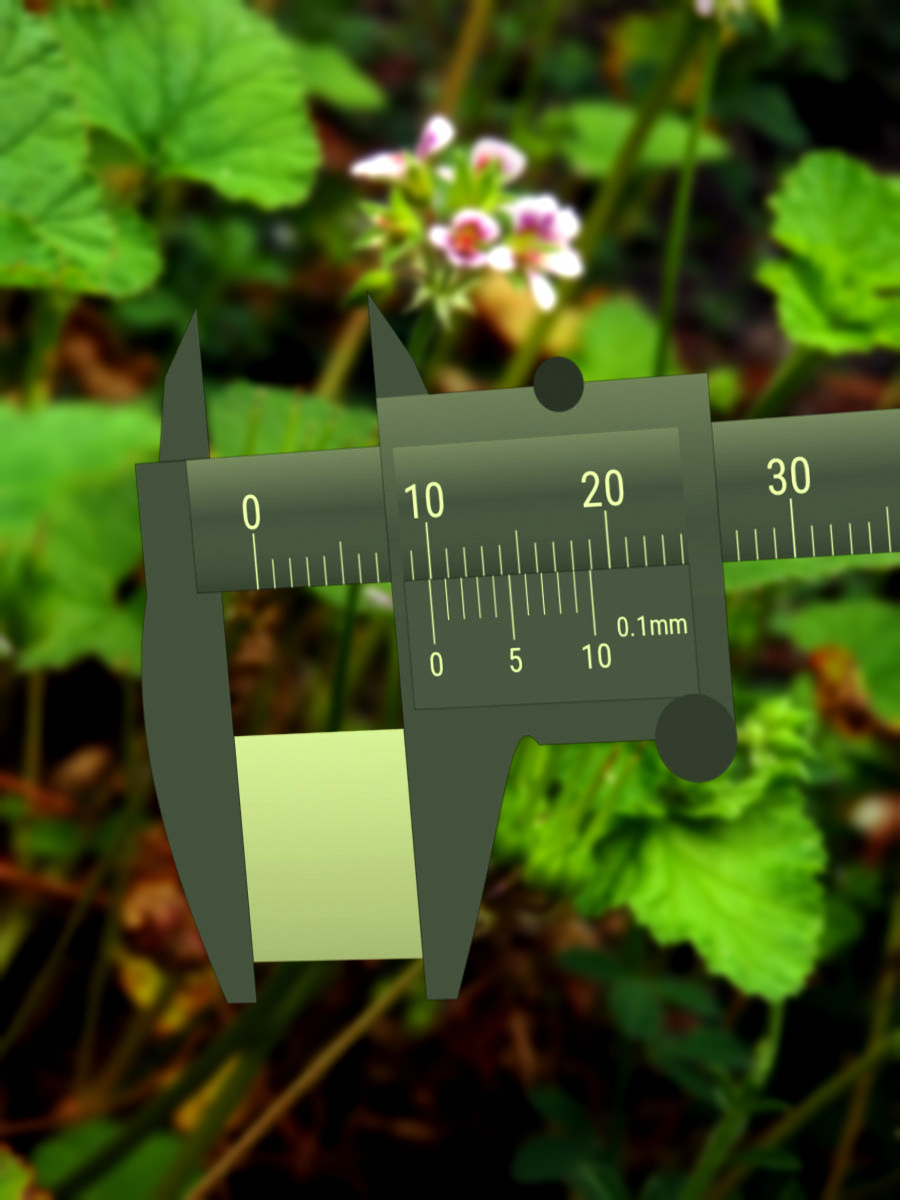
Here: 9.9 (mm)
